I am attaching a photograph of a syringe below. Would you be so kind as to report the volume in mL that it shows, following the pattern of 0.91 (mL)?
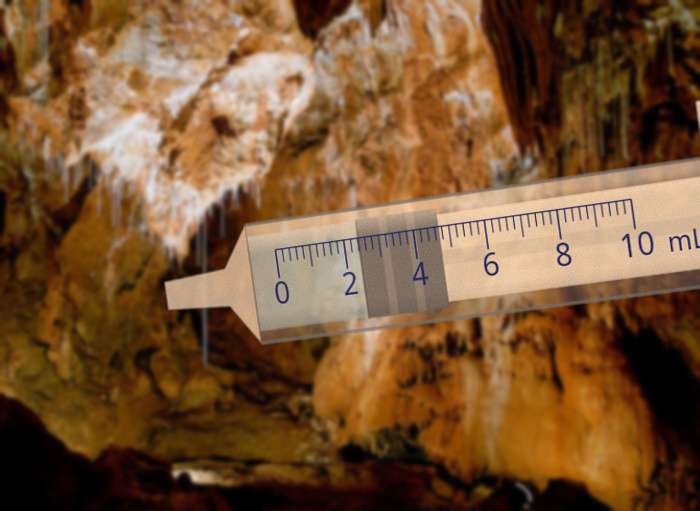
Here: 2.4 (mL)
